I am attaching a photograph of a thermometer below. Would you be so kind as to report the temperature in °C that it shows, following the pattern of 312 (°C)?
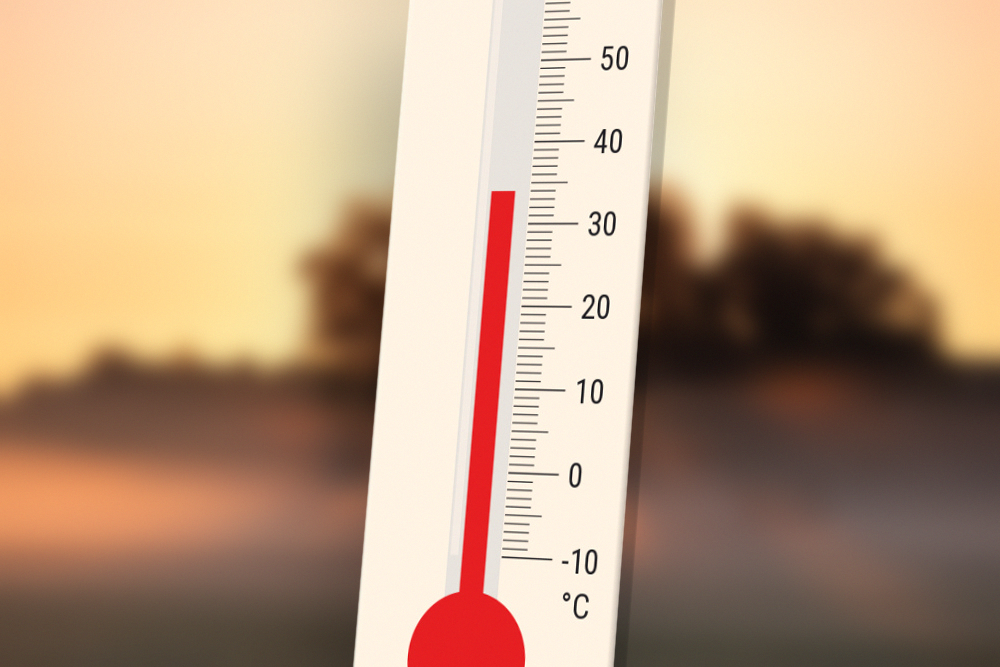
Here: 34 (°C)
